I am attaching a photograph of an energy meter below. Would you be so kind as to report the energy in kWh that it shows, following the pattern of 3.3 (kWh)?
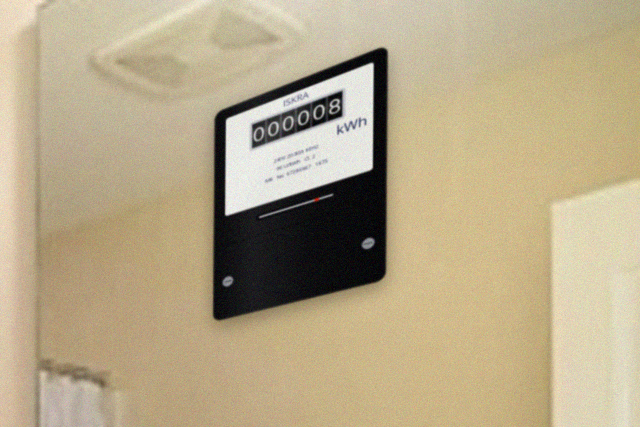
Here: 8 (kWh)
